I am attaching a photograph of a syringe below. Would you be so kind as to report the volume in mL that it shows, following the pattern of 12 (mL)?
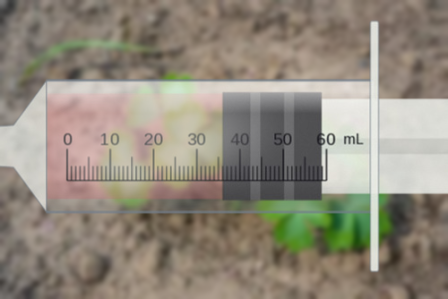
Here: 36 (mL)
